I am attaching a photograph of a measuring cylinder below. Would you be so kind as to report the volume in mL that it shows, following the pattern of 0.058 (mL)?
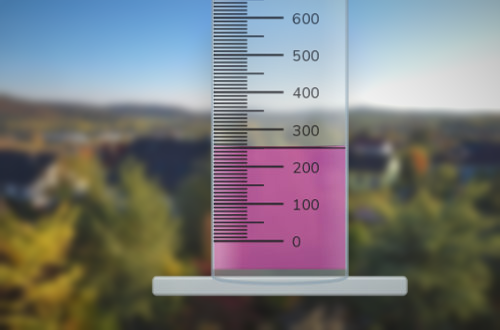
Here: 250 (mL)
